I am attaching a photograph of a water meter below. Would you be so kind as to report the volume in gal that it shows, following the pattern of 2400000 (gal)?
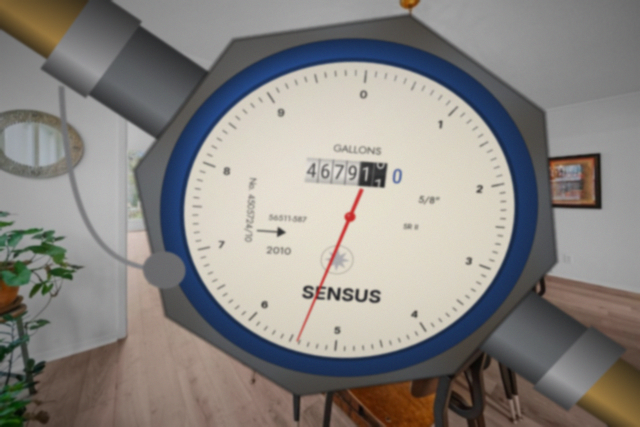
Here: 4679105.4 (gal)
